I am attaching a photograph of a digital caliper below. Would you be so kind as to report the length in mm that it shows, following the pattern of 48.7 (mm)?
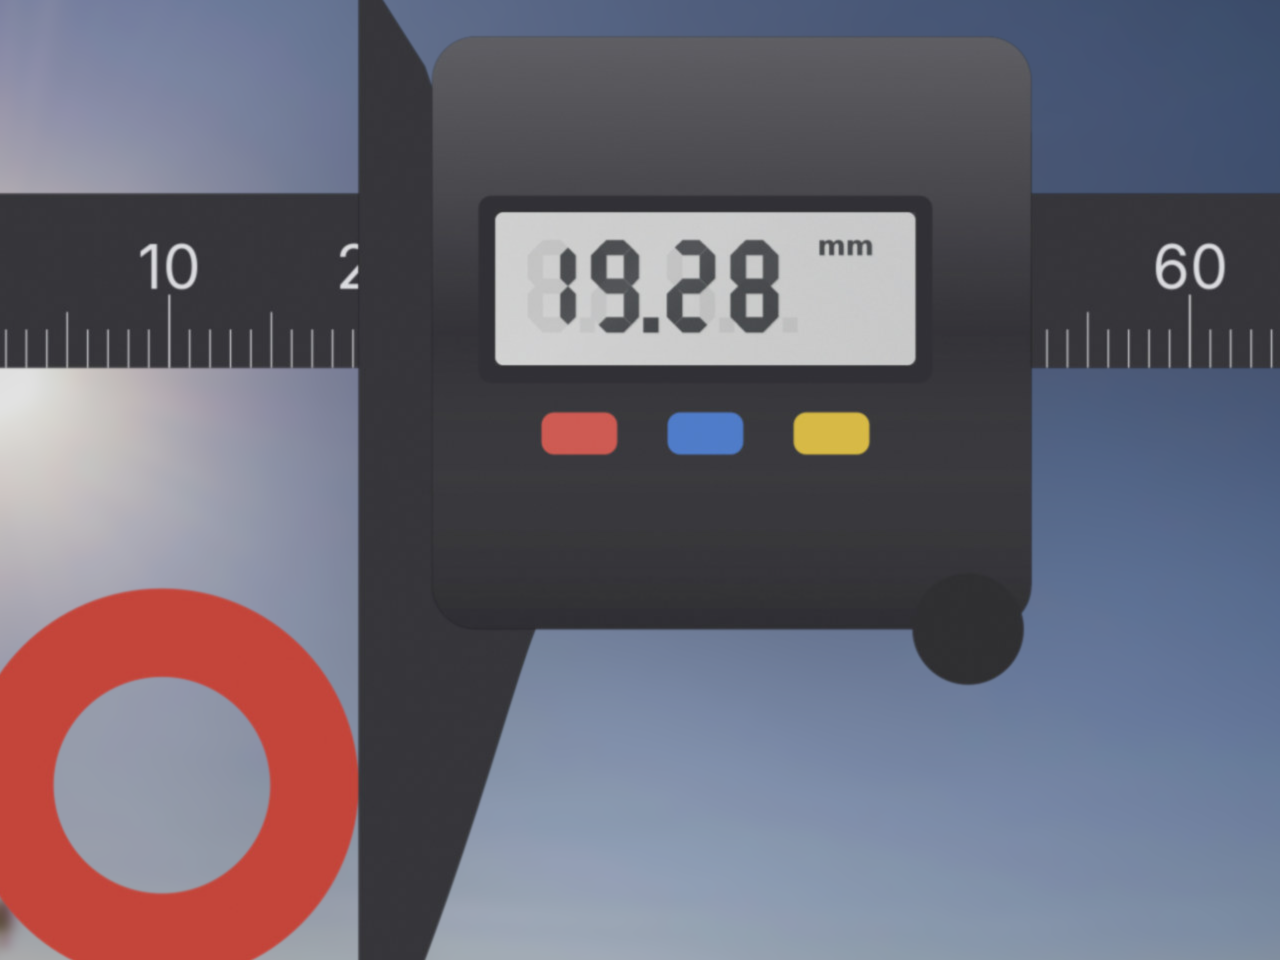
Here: 19.28 (mm)
